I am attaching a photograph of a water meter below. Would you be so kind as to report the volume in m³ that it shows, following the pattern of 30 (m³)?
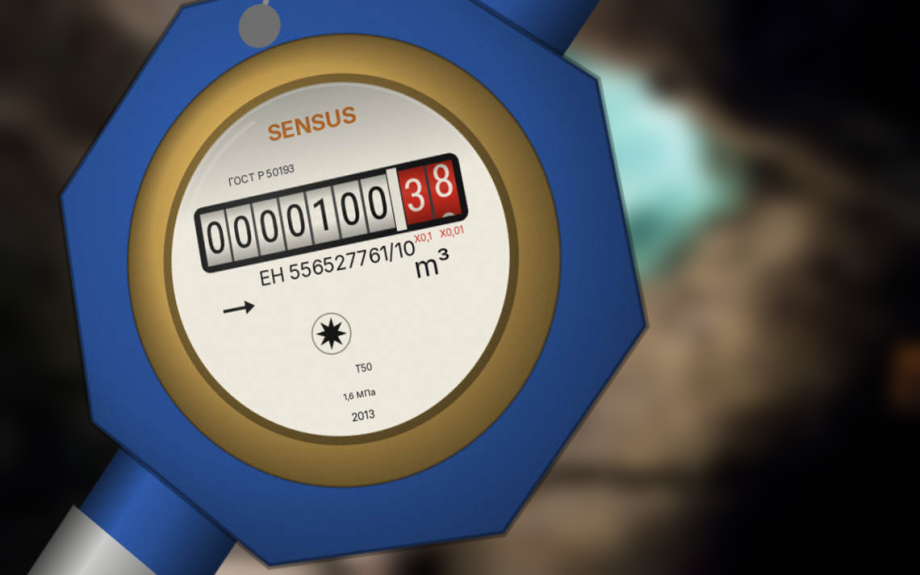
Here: 100.38 (m³)
